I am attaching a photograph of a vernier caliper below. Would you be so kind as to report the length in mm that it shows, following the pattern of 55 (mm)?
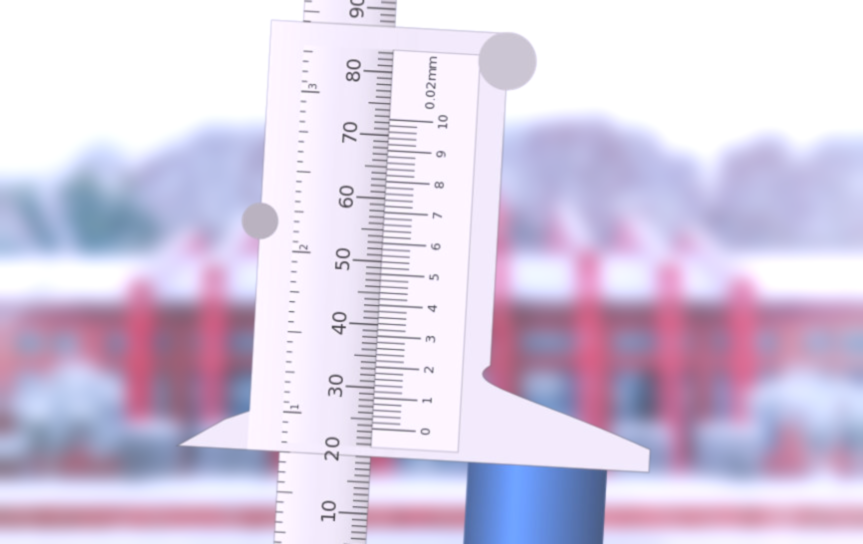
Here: 23.5 (mm)
